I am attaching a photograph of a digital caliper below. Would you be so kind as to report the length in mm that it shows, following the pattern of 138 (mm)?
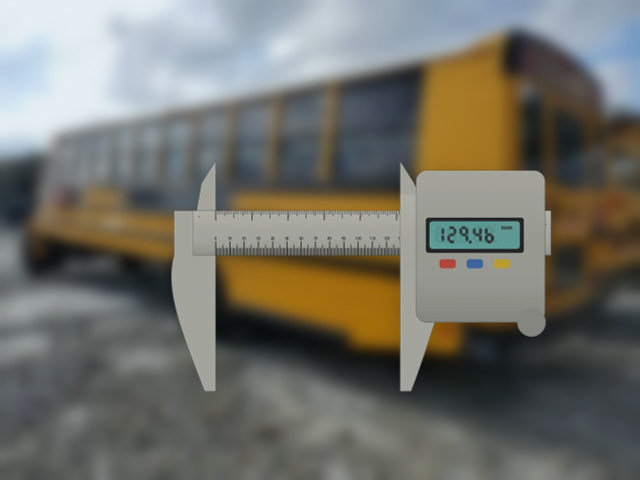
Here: 129.46 (mm)
